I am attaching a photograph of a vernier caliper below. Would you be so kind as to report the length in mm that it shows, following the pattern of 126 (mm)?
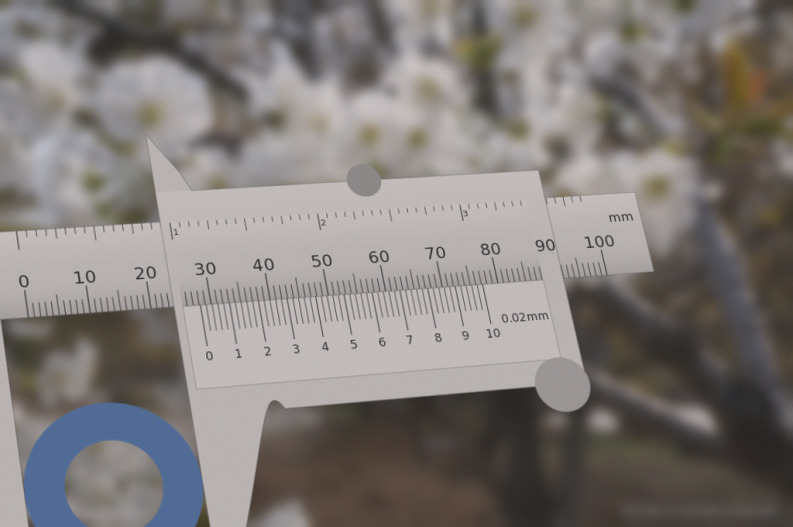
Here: 28.2 (mm)
